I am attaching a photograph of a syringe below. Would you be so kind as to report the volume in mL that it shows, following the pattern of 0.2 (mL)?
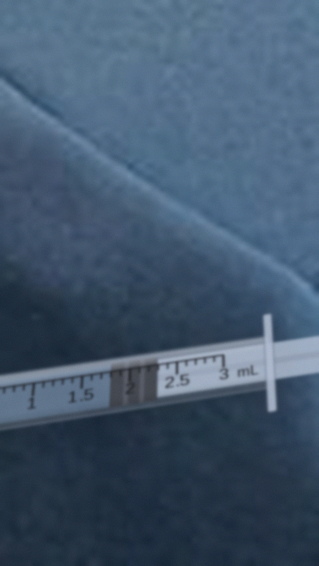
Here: 1.8 (mL)
